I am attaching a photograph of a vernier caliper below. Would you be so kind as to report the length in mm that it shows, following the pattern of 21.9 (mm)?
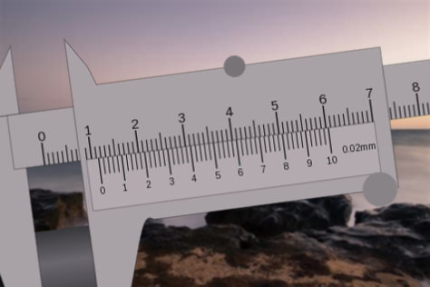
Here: 11.5 (mm)
